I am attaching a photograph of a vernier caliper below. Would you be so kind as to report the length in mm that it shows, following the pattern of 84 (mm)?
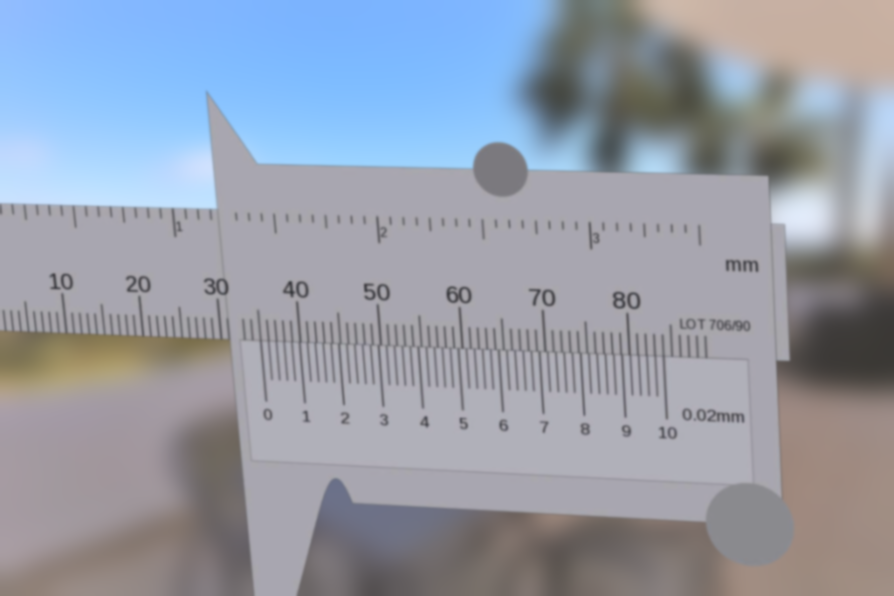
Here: 35.0 (mm)
